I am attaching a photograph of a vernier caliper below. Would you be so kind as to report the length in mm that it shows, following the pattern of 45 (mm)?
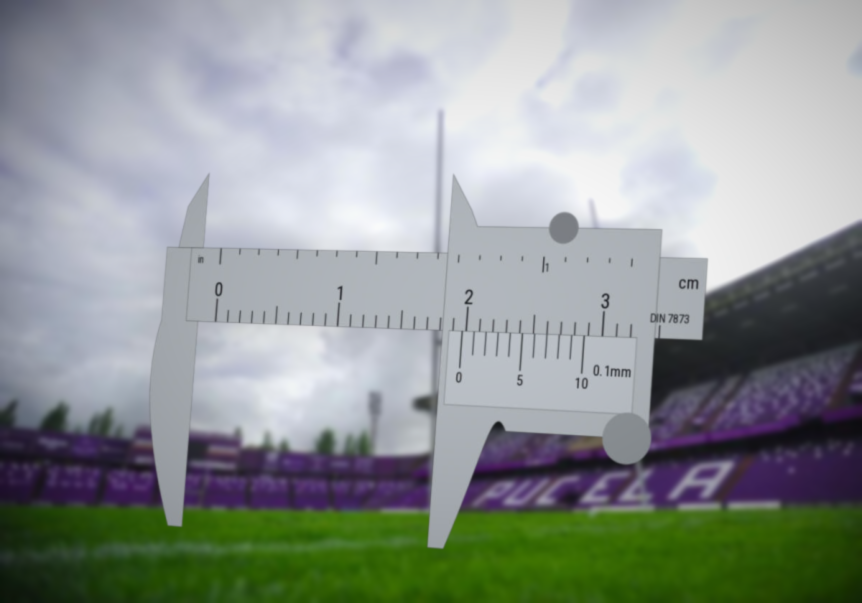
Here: 19.7 (mm)
